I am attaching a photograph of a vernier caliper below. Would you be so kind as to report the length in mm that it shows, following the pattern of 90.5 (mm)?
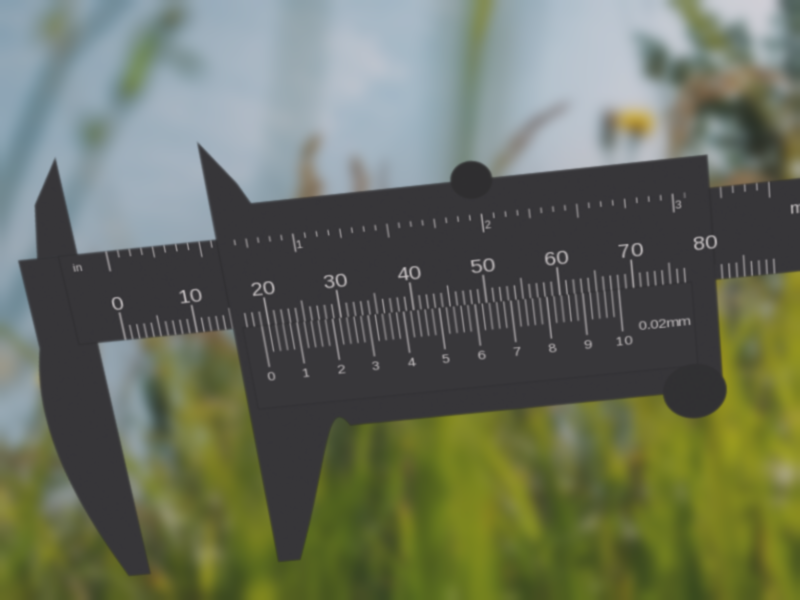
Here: 19.0 (mm)
